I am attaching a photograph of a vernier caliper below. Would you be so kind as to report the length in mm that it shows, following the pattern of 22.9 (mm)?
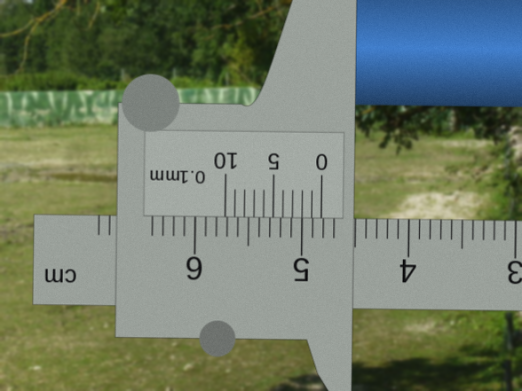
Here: 48.2 (mm)
